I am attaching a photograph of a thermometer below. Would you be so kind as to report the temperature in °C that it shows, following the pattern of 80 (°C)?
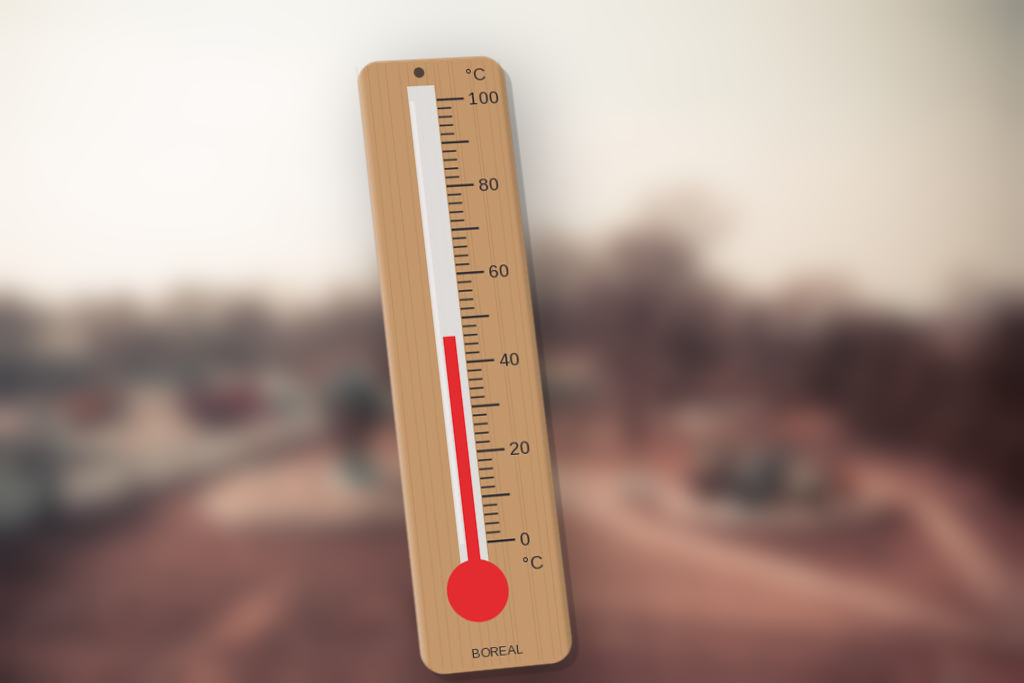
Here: 46 (°C)
